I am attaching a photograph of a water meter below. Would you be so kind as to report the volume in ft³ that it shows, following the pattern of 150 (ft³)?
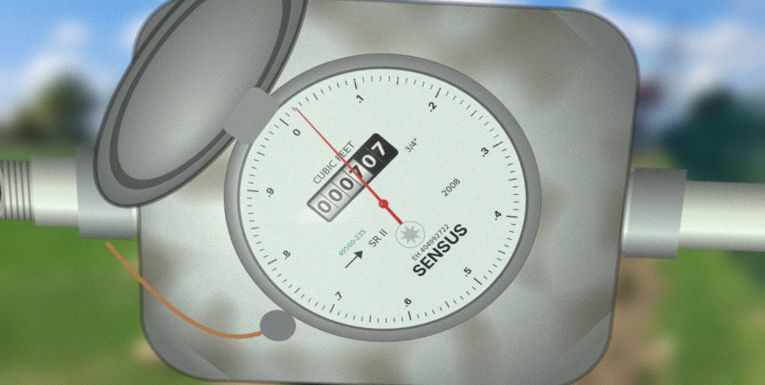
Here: 707.02 (ft³)
